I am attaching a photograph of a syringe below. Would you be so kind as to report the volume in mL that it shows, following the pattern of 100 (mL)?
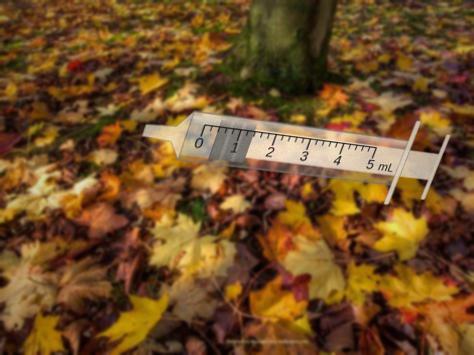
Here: 0.4 (mL)
